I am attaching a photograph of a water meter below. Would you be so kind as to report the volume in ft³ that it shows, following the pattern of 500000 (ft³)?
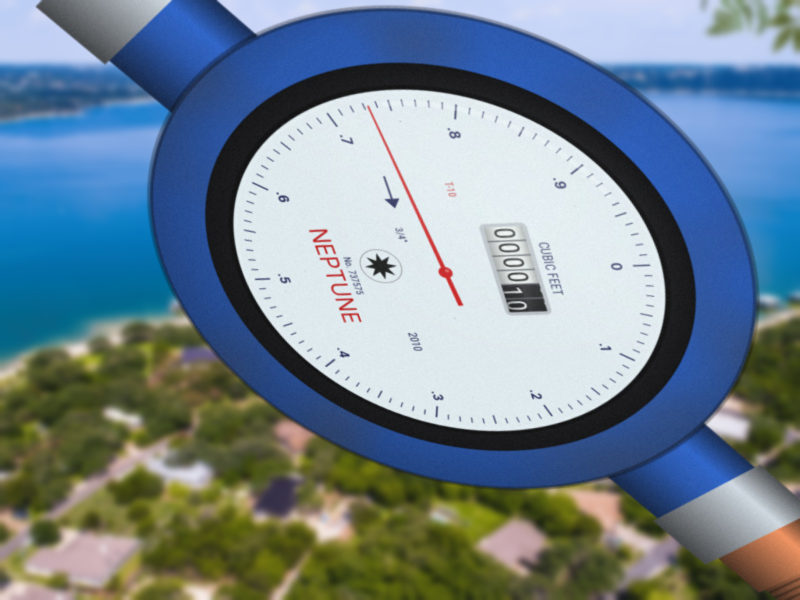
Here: 9.73 (ft³)
